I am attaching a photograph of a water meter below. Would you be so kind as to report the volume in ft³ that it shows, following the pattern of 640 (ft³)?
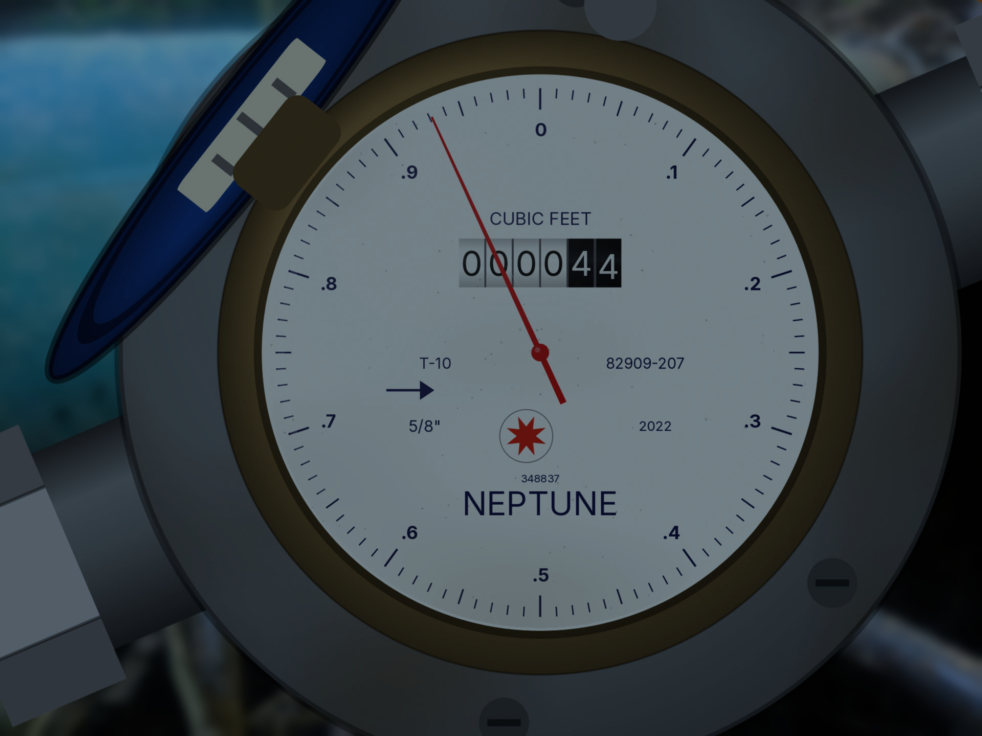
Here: 43.93 (ft³)
